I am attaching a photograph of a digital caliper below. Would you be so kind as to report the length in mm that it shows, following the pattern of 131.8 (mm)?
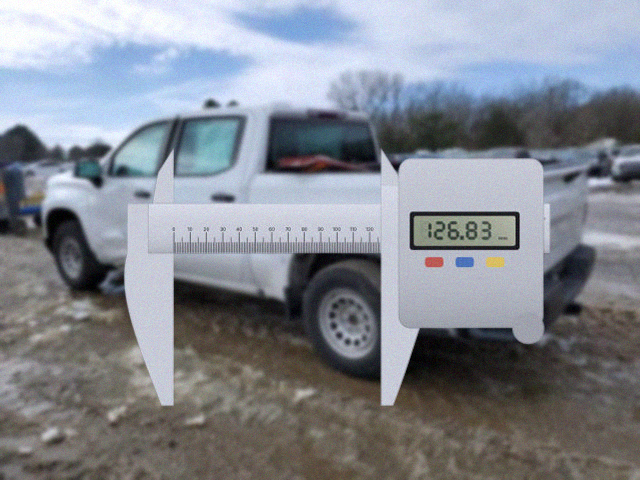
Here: 126.83 (mm)
